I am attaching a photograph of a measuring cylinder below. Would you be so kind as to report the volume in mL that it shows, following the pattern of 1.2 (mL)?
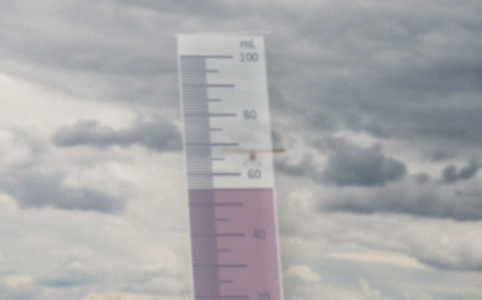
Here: 55 (mL)
